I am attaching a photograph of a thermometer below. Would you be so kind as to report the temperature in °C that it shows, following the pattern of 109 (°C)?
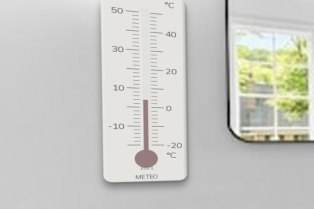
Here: 4 (°C)
